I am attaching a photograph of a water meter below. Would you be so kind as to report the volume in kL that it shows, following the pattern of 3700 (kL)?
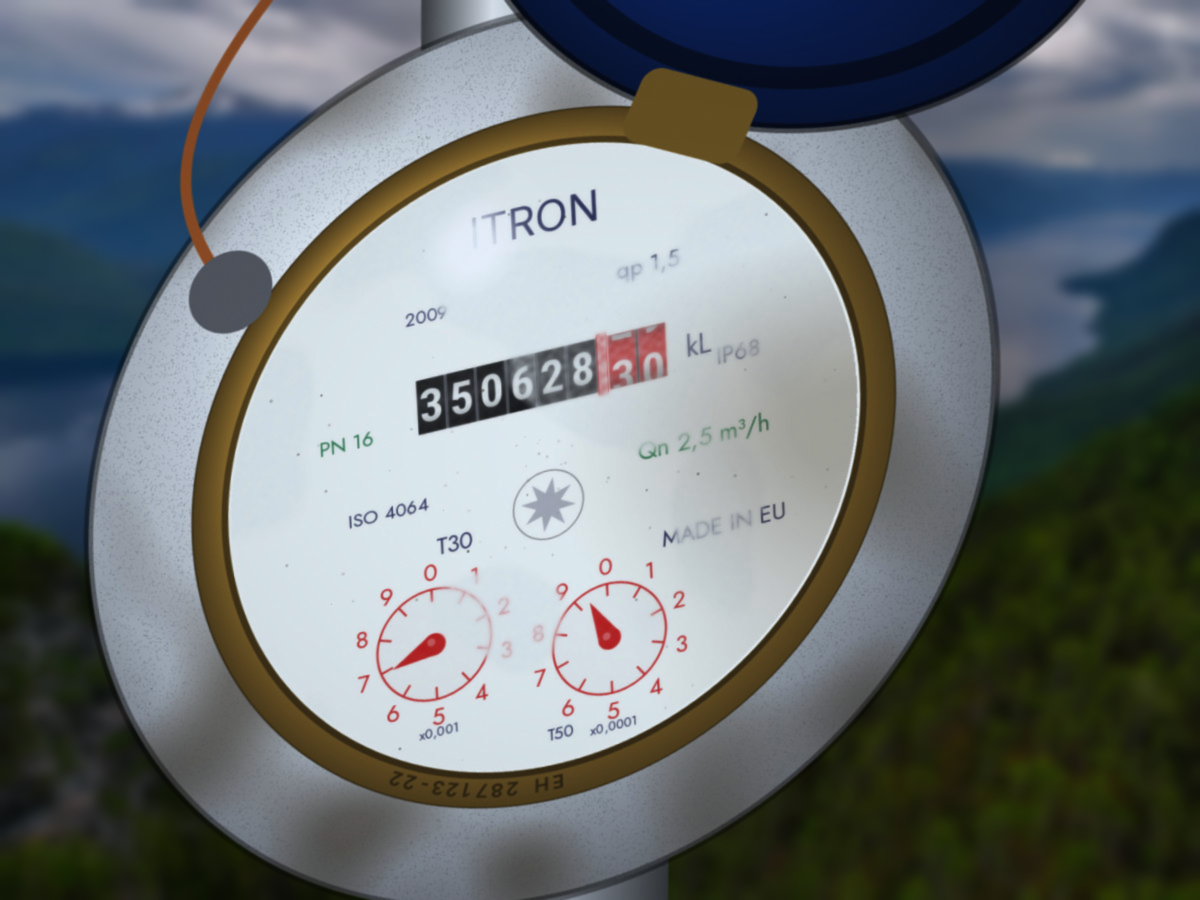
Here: 350628.2969 (kL)
